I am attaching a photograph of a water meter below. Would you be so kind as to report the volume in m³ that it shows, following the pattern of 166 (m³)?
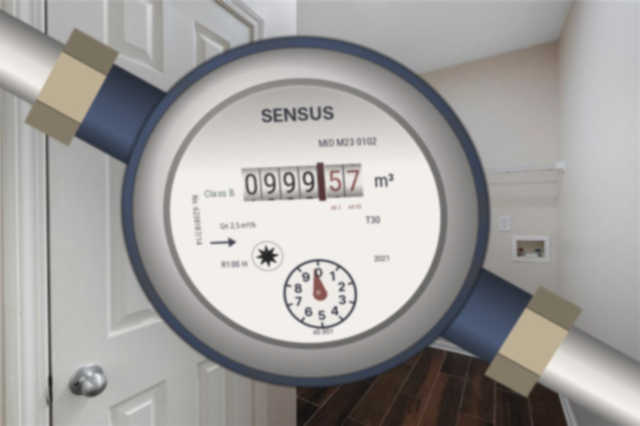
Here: 999.569 (m³)
